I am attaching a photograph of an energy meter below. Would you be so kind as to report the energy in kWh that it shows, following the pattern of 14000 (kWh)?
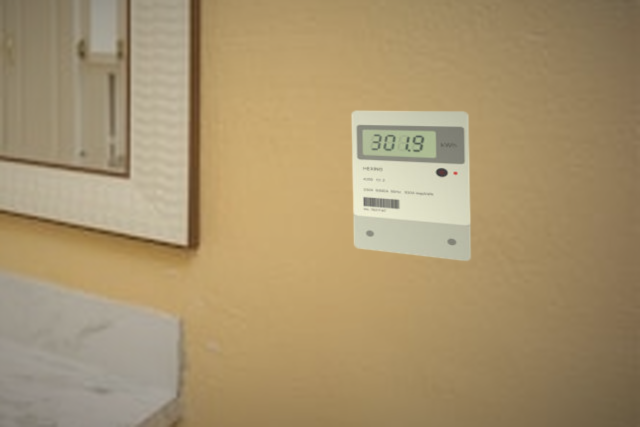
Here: 301.9 (kWh)
